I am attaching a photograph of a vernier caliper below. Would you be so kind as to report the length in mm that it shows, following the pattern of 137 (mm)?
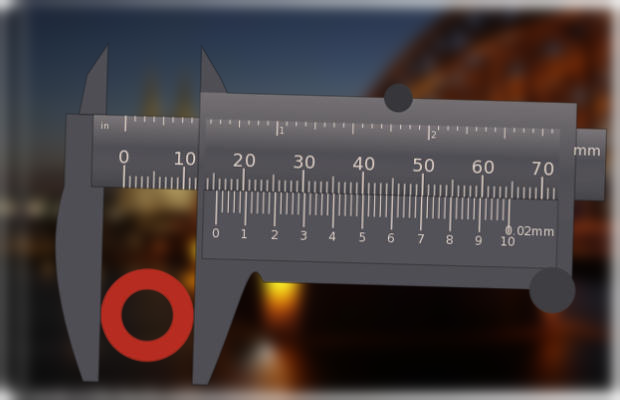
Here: 15.6 (mm)
